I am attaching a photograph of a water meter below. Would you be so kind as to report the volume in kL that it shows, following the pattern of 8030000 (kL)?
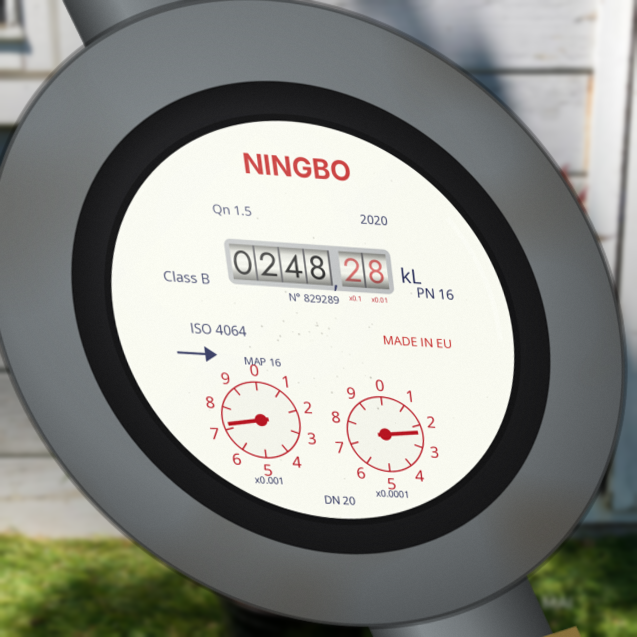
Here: 248.2872 (kL)
